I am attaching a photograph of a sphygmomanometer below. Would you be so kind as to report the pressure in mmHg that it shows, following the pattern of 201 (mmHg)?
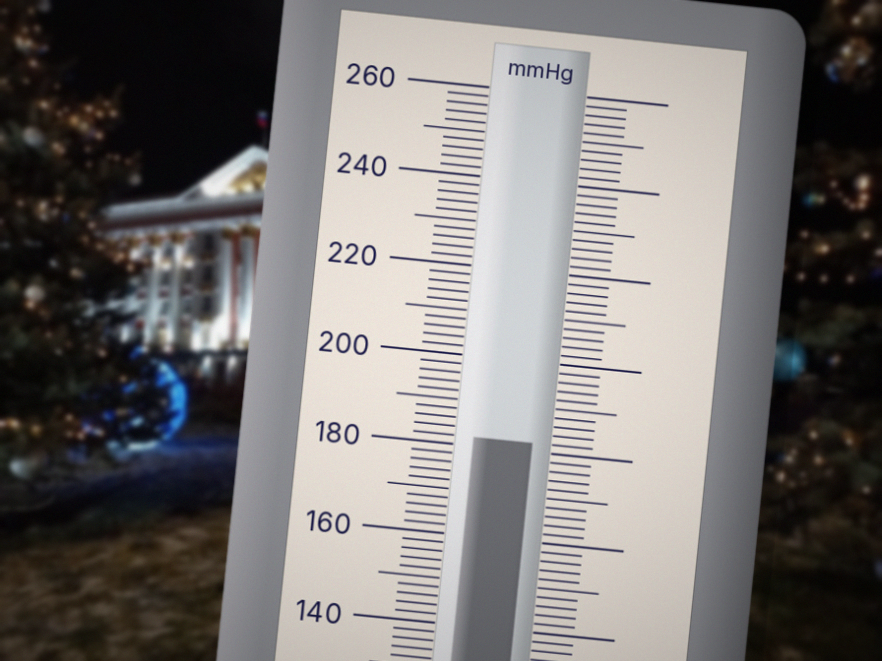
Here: 182 (mmHg)
